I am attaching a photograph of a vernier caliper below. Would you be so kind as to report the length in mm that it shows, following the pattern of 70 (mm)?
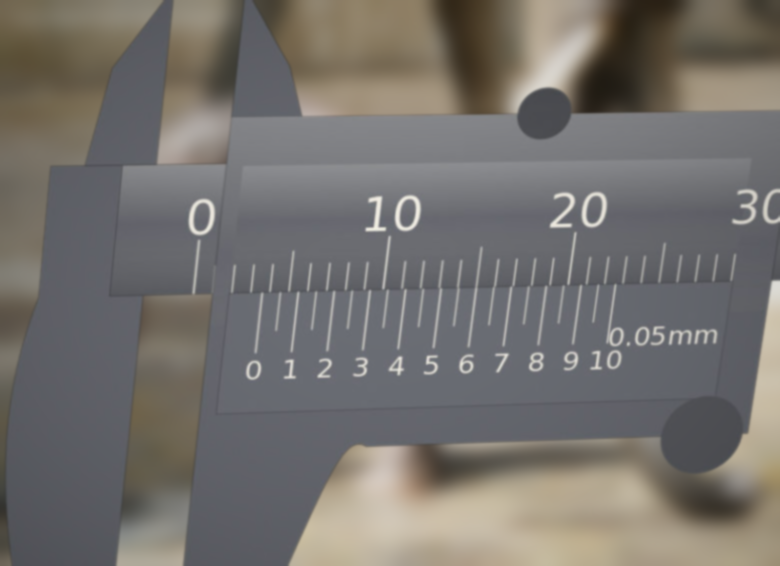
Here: 3.6 (mm)
